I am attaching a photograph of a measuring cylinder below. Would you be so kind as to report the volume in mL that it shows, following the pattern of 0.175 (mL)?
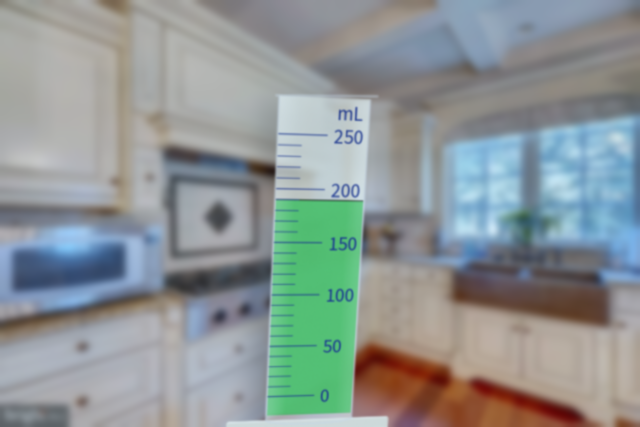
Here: 190 (mL)
